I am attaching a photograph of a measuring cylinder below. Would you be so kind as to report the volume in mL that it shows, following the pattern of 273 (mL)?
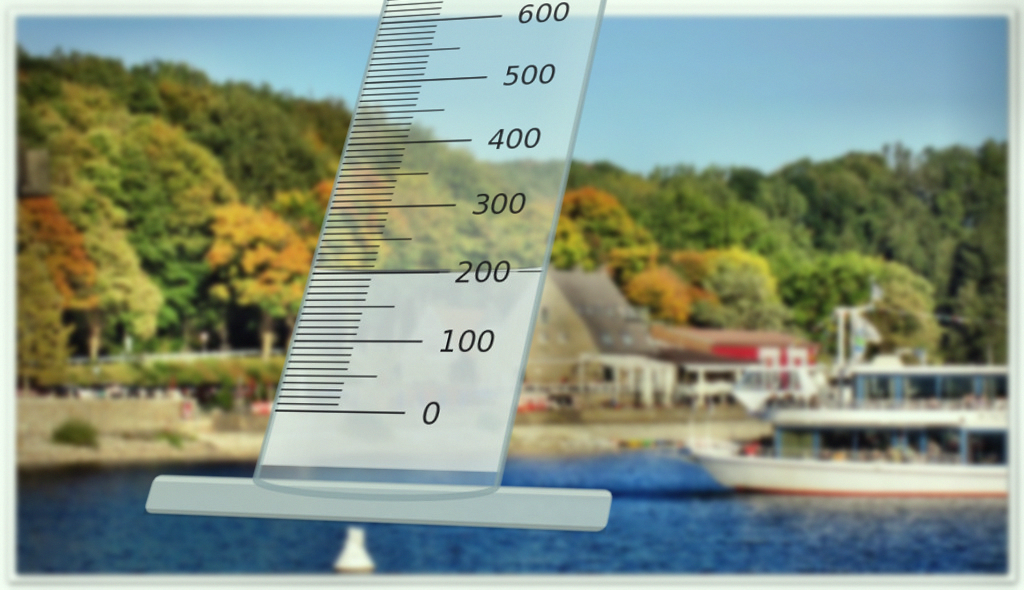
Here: 200 (mL)
